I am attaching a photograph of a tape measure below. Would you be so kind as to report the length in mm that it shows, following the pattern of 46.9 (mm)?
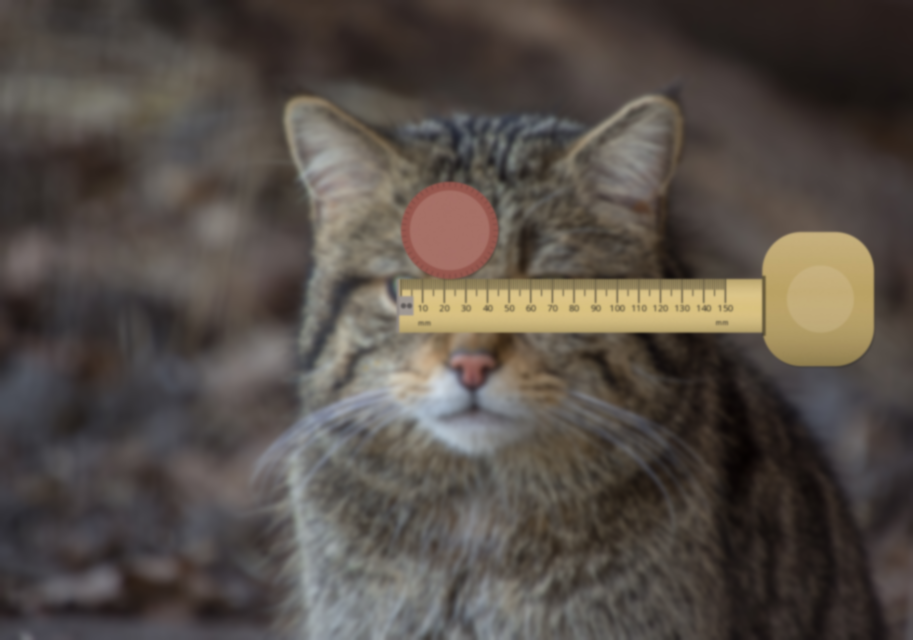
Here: 45 (mm)
